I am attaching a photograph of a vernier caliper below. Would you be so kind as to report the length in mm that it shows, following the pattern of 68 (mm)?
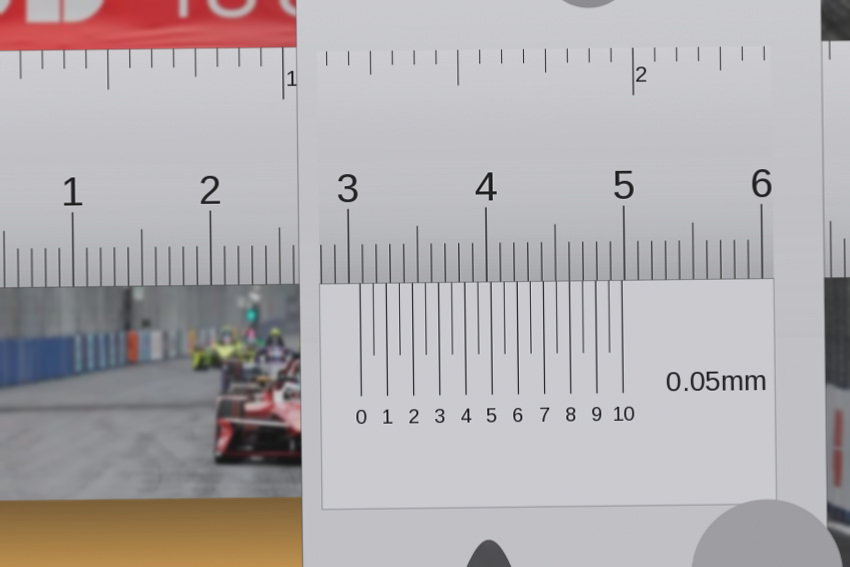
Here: 30.8 (mm)
